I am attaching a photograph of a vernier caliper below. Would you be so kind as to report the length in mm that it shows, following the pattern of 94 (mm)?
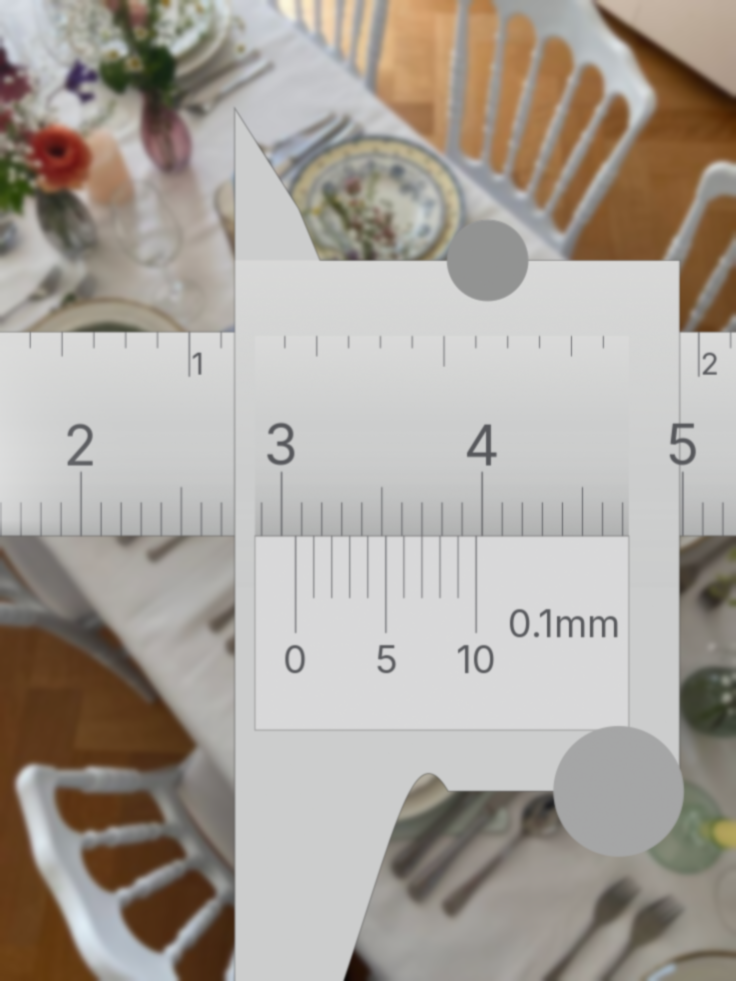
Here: 30.7 (mm)
